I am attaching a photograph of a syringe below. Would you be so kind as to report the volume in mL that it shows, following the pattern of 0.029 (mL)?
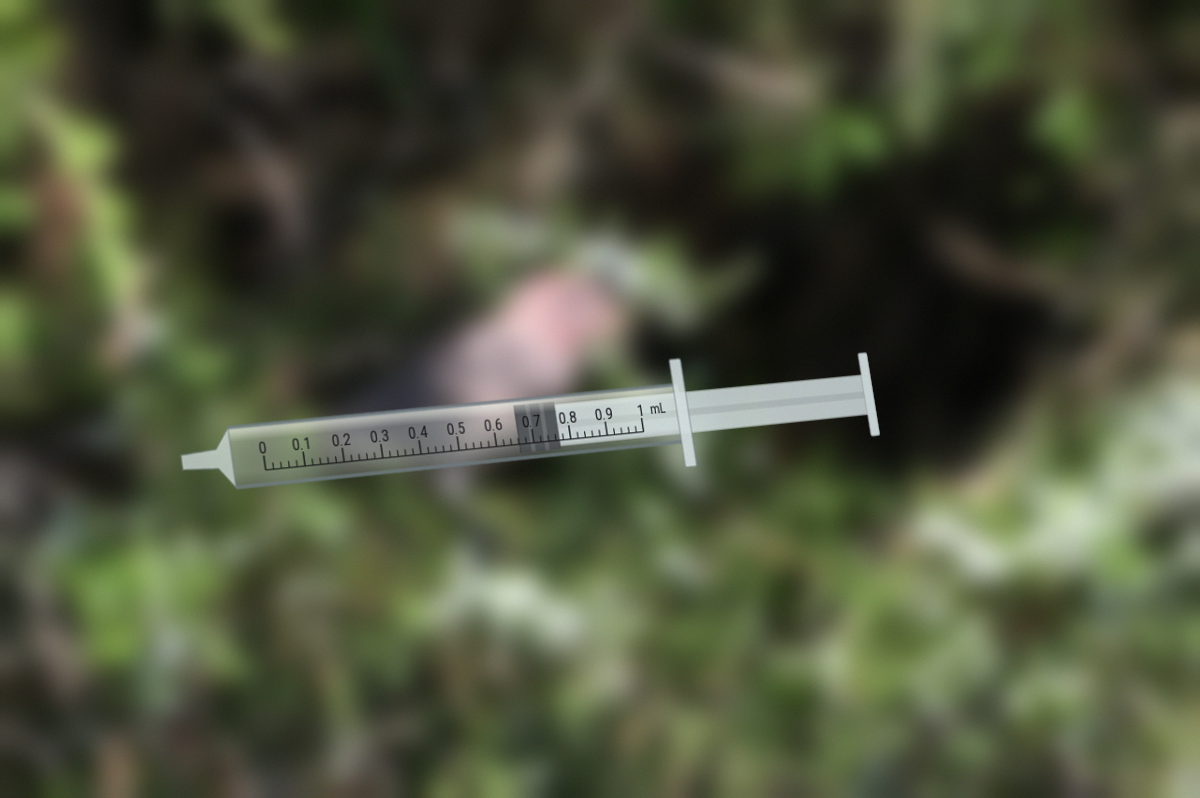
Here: 0.66 (mL)
